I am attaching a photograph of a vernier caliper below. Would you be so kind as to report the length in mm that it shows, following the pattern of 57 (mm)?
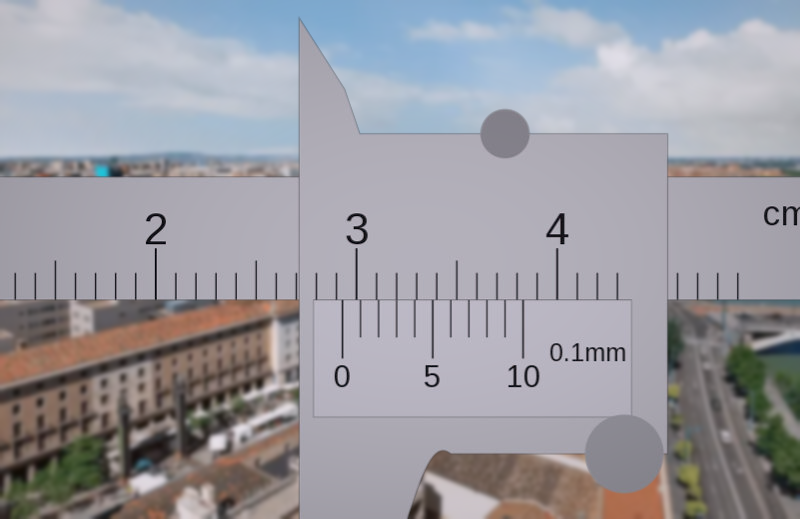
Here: 29.3 (mm)
